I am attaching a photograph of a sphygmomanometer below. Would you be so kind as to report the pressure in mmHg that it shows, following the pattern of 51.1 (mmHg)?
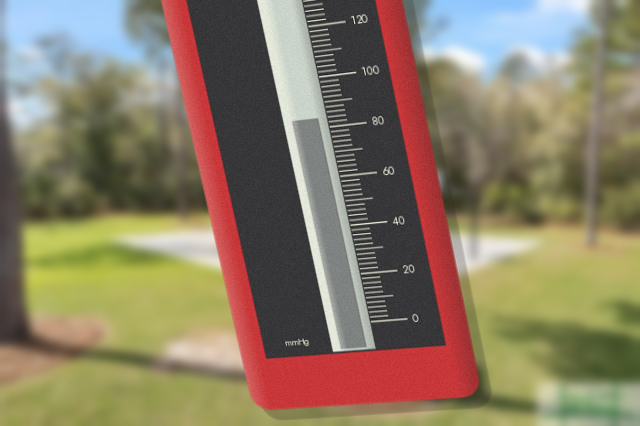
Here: 84 (mmHg)
